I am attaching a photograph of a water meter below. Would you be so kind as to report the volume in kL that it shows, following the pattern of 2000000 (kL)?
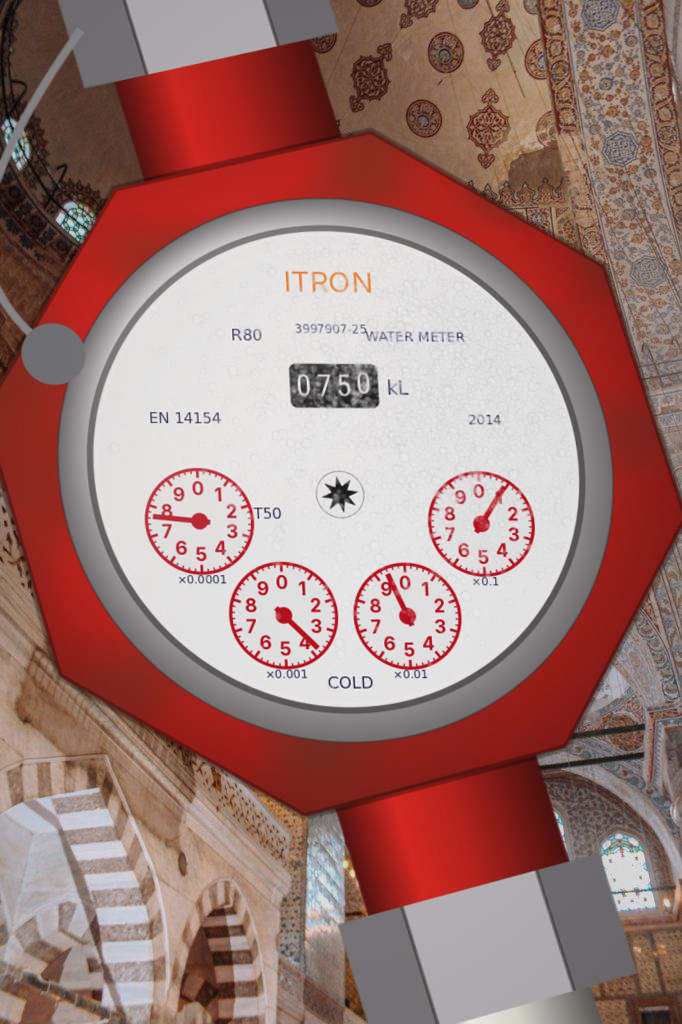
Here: 750.0937 (kL)
